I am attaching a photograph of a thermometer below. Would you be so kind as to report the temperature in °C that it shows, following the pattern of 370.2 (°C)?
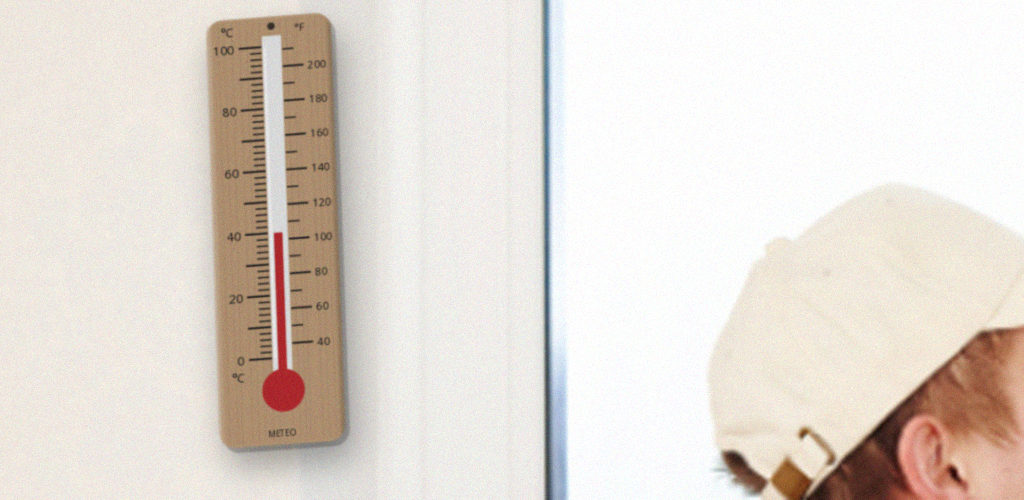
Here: 40 (°C)
